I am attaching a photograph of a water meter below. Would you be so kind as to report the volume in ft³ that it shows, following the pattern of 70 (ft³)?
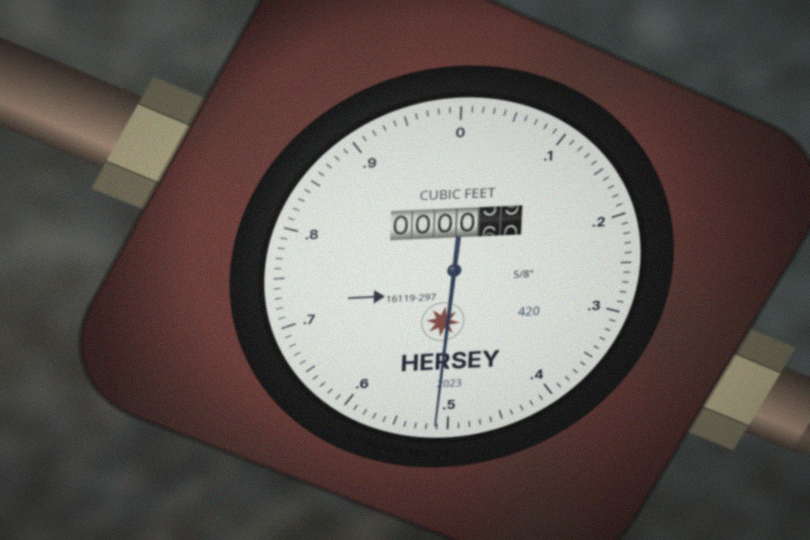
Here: 59.51 (ft³)
